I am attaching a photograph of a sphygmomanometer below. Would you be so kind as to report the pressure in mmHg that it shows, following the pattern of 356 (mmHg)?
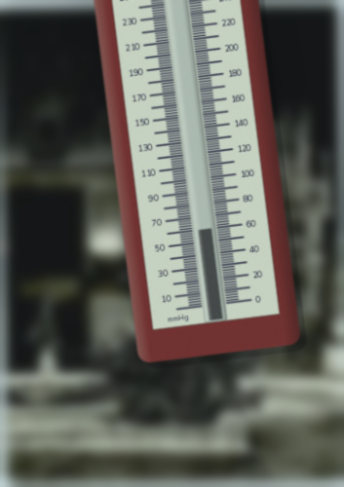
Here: 60 (mmHg)
